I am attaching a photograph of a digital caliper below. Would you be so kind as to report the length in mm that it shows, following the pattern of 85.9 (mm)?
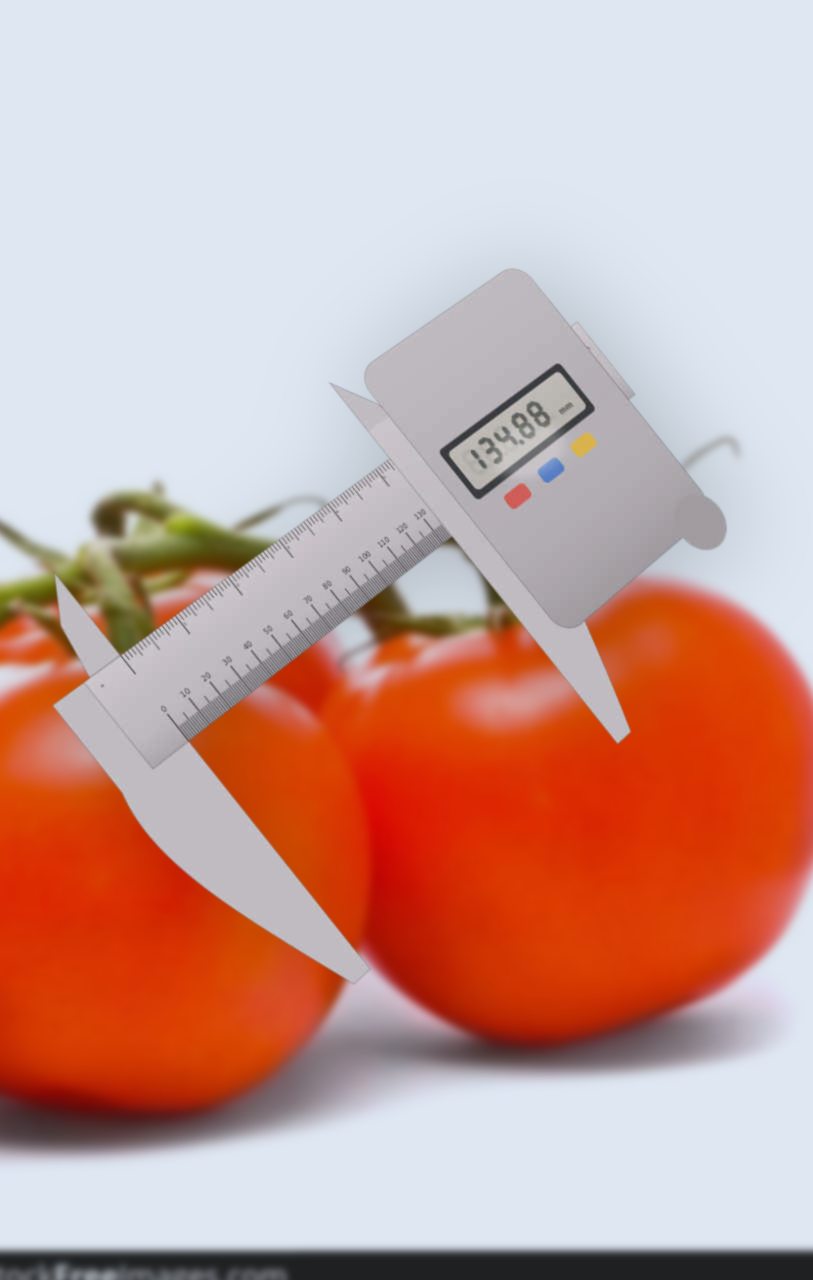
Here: 134.88 (mm)
